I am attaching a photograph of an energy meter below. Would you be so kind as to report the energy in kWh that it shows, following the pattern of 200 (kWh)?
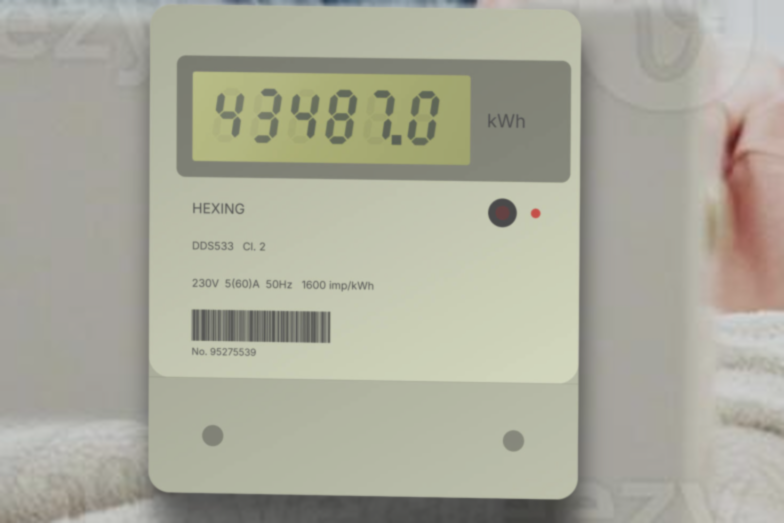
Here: 43487.0 (kWh)
